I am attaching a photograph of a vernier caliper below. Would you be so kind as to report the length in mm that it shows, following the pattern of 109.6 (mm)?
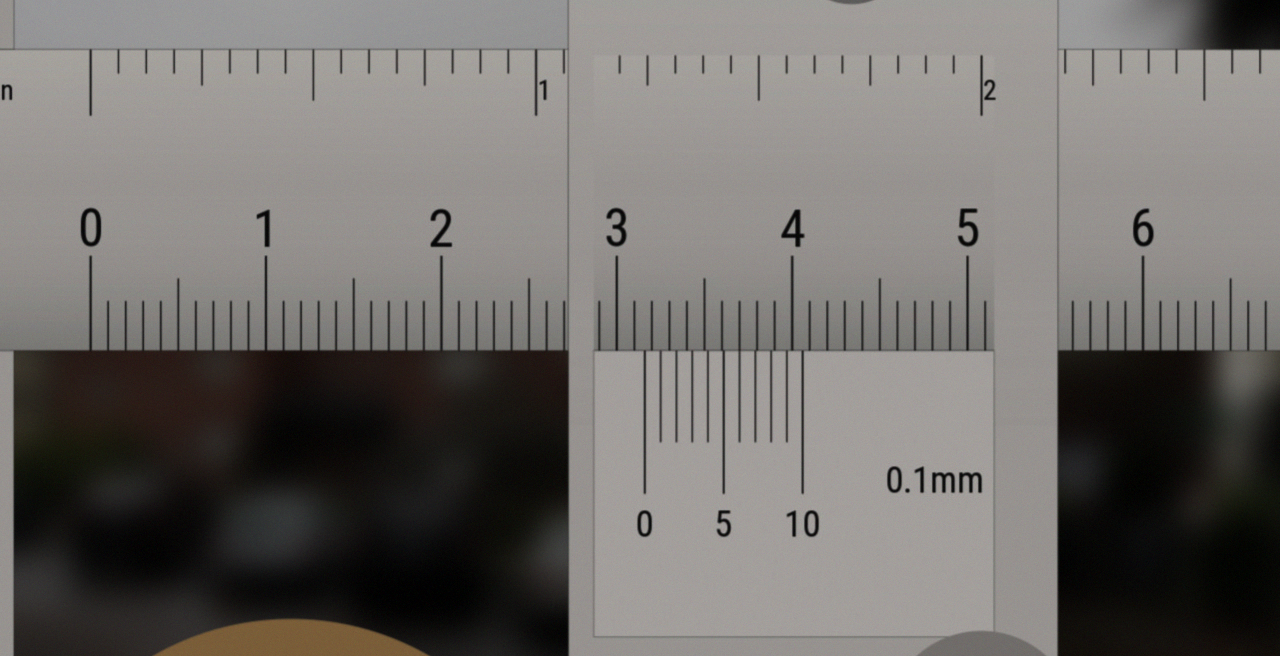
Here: 31.6 (mm)
